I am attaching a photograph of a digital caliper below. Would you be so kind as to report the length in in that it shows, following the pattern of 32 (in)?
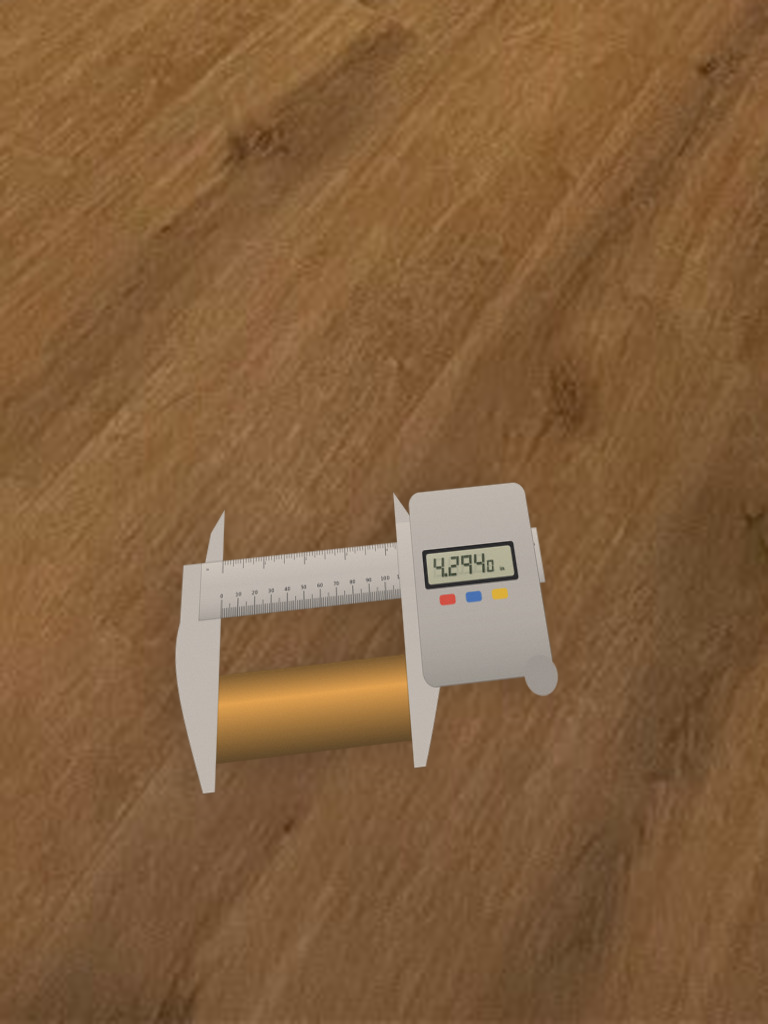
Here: 4.2940 (in)
